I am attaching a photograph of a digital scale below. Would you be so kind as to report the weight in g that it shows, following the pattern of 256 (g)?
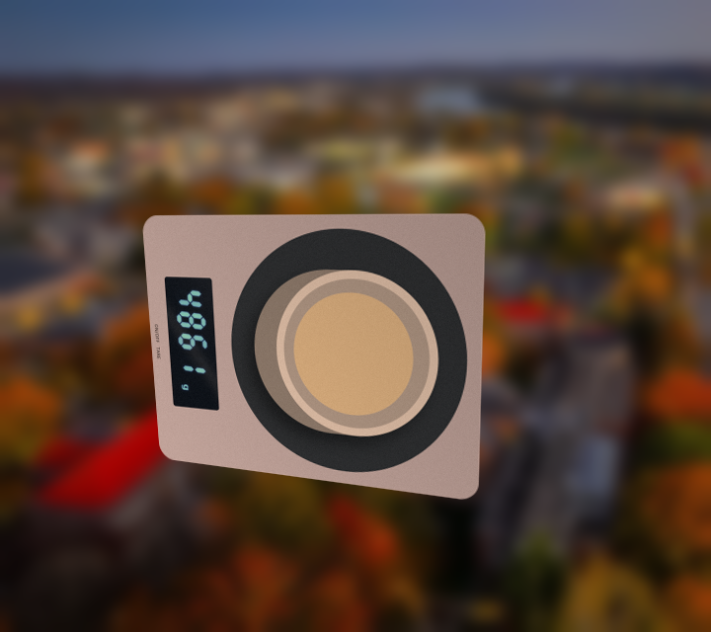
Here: 4861 (g)
